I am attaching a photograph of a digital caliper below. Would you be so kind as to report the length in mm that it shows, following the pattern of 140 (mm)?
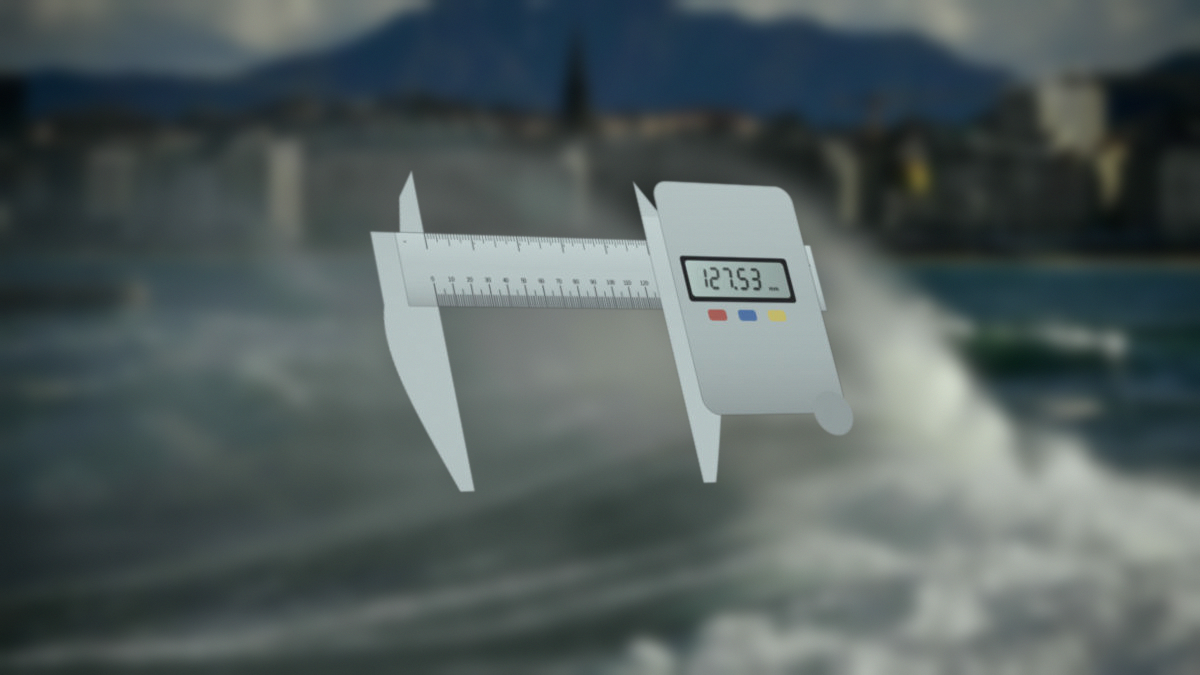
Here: 127.53 (mm)
